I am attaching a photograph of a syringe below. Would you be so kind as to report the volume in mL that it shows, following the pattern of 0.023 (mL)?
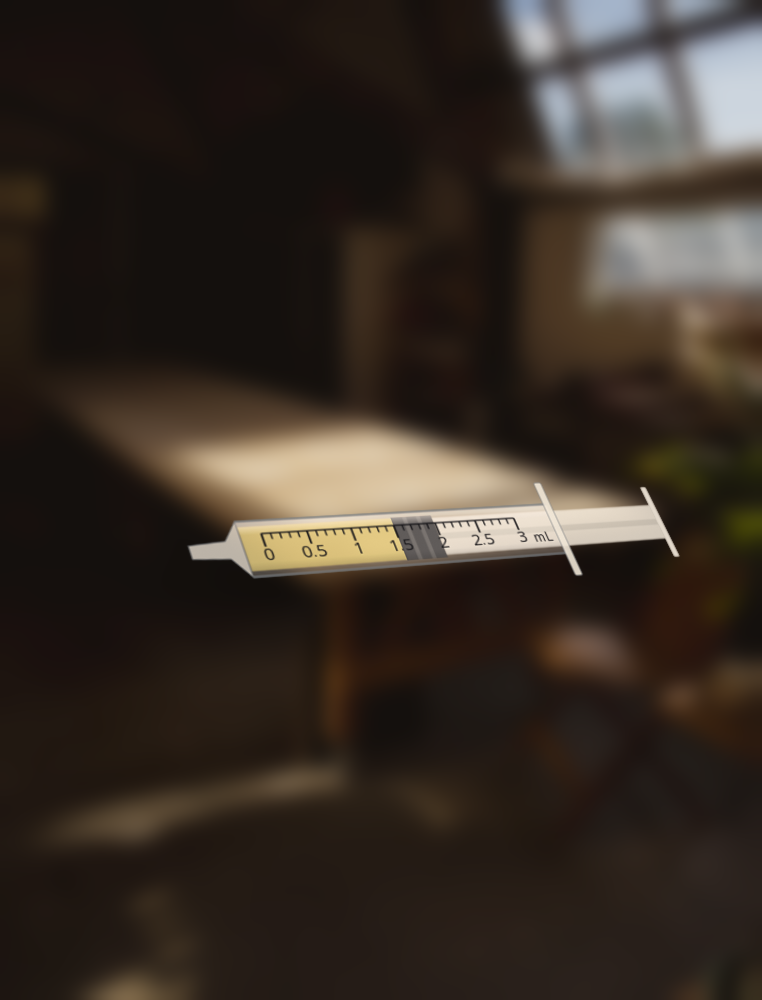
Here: 1.5 (mL)
